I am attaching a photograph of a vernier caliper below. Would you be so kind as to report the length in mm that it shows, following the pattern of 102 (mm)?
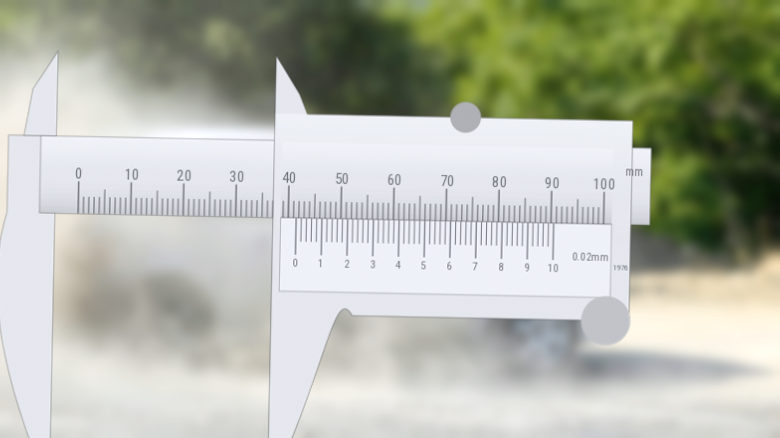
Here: 41.5 (mm)
